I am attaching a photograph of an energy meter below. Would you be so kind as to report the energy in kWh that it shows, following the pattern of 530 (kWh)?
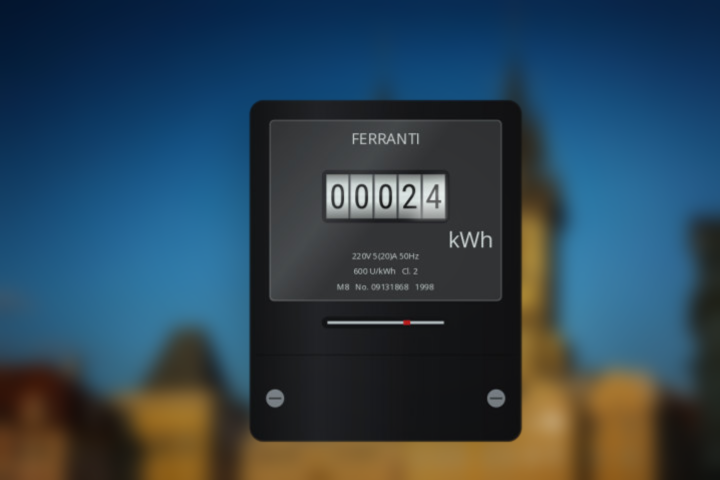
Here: 24 (kWh)
